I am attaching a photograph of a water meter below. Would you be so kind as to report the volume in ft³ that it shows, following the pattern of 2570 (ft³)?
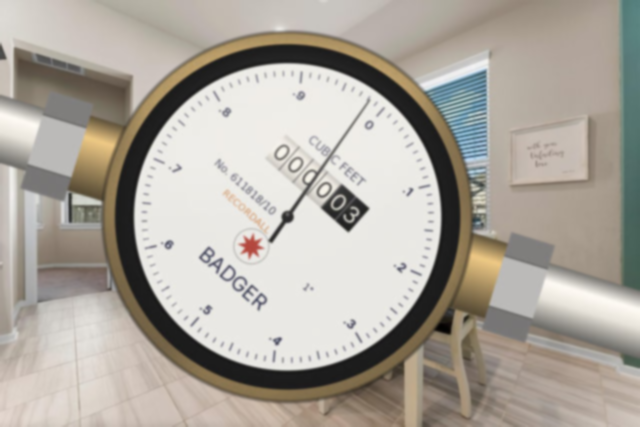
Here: 2.98 (ft³)
